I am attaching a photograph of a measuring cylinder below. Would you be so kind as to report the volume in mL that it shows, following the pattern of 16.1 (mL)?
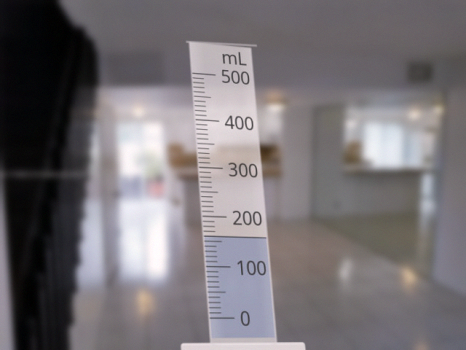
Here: 160 (mL)
